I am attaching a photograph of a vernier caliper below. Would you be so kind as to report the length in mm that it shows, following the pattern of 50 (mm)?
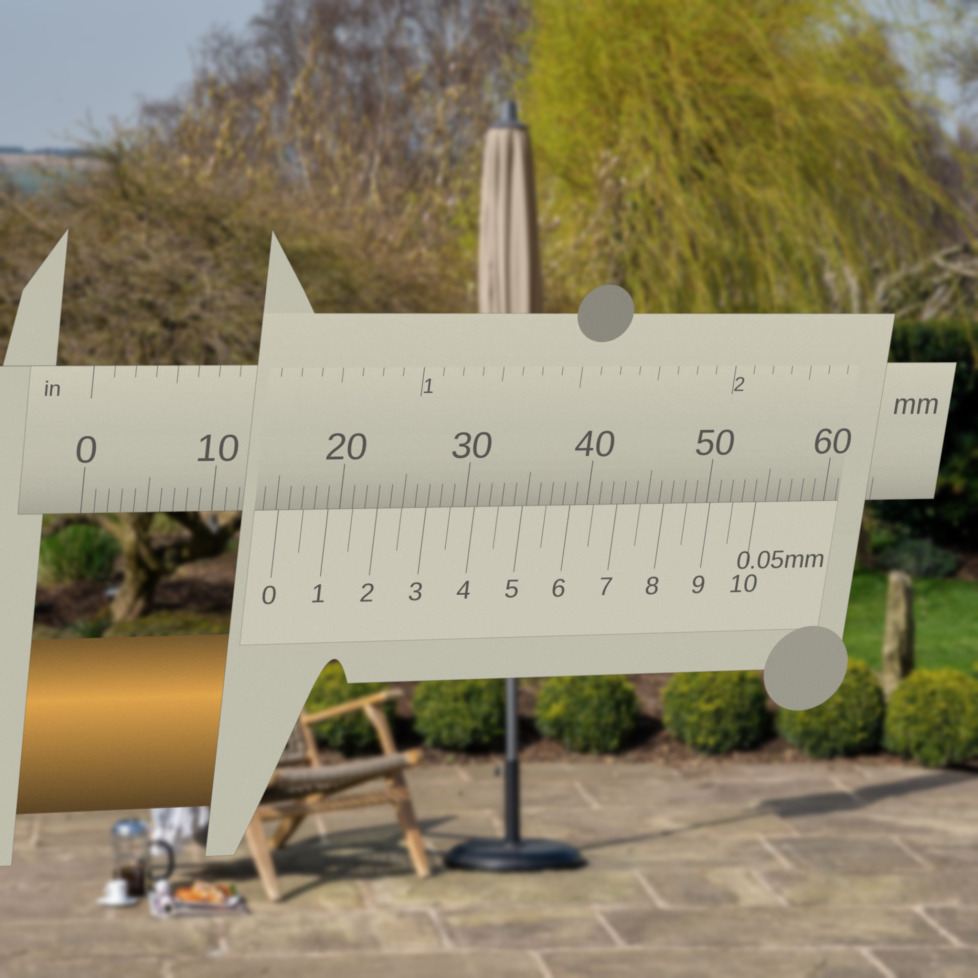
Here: 15.2 (mm)
